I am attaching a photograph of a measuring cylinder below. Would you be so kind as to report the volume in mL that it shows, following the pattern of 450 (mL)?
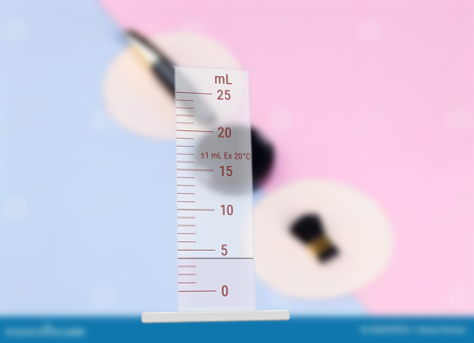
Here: 4 (mL)
